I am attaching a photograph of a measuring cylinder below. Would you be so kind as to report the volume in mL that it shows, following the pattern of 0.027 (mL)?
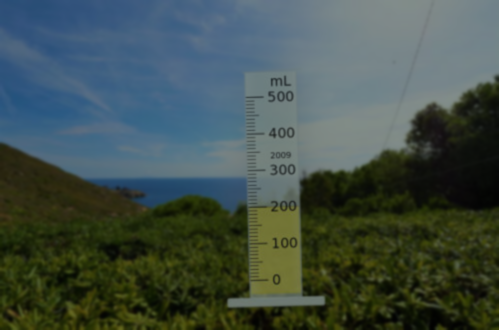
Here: 200 (mL)
